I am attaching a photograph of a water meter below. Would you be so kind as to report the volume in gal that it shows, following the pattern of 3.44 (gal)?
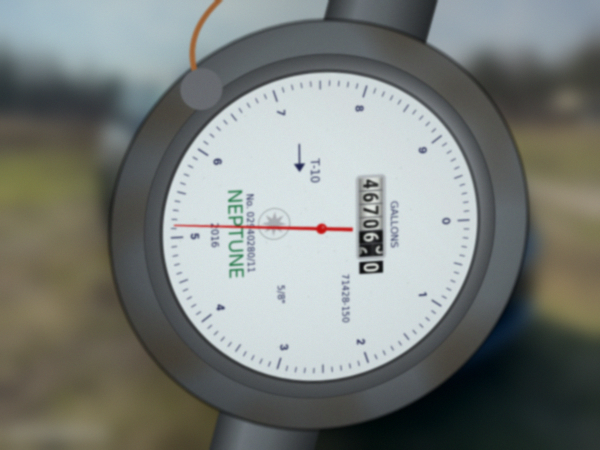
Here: 4670655.1 (gal)
